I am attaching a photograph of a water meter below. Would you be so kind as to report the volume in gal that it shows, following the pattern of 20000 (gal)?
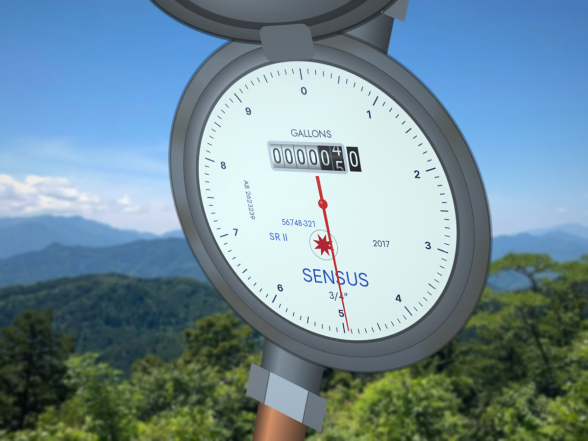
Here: 44.9 (gal)
